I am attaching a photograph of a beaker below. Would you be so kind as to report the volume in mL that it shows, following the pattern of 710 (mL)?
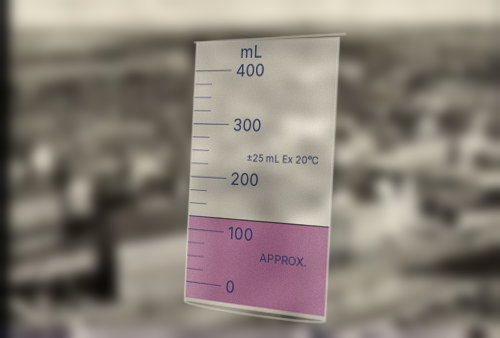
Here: 125 (mL)
